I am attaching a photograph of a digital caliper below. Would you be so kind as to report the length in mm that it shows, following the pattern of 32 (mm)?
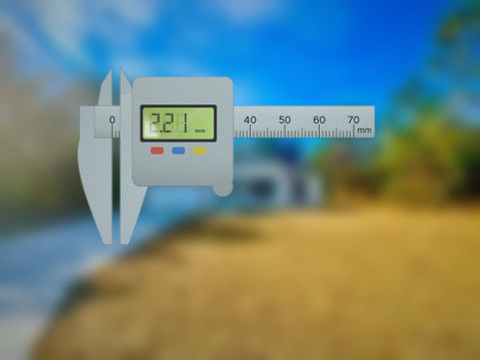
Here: 2.21 (mm)
